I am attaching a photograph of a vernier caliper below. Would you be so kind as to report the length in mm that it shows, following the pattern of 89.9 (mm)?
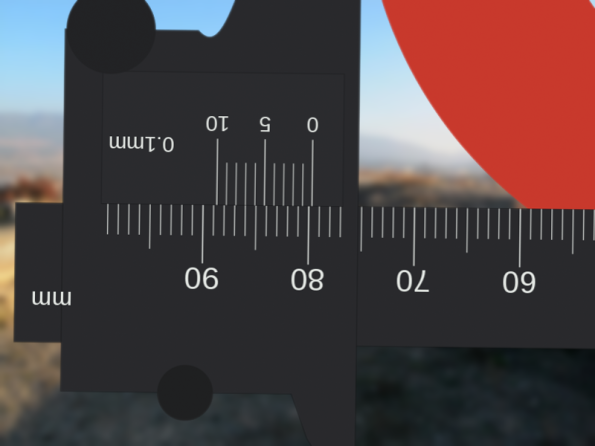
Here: 79.7 (mm)
